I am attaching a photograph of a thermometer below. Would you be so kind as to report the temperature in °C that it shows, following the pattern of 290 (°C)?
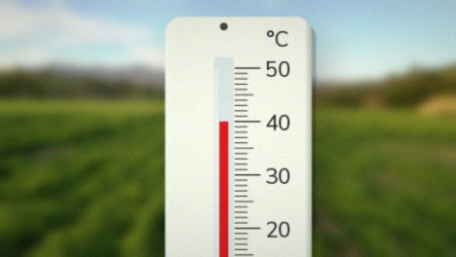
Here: 40 (°C)
